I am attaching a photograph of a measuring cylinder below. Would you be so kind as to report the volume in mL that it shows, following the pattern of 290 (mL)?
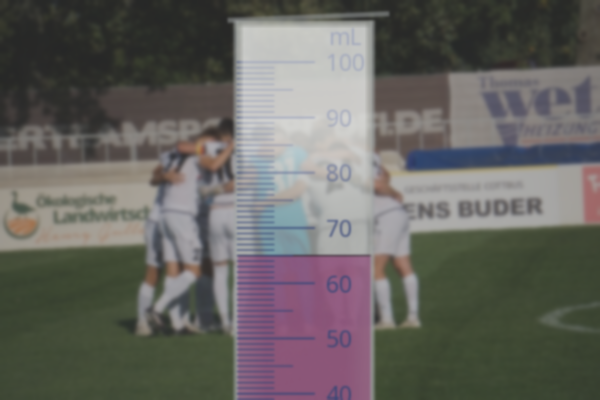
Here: 65 (mL)
